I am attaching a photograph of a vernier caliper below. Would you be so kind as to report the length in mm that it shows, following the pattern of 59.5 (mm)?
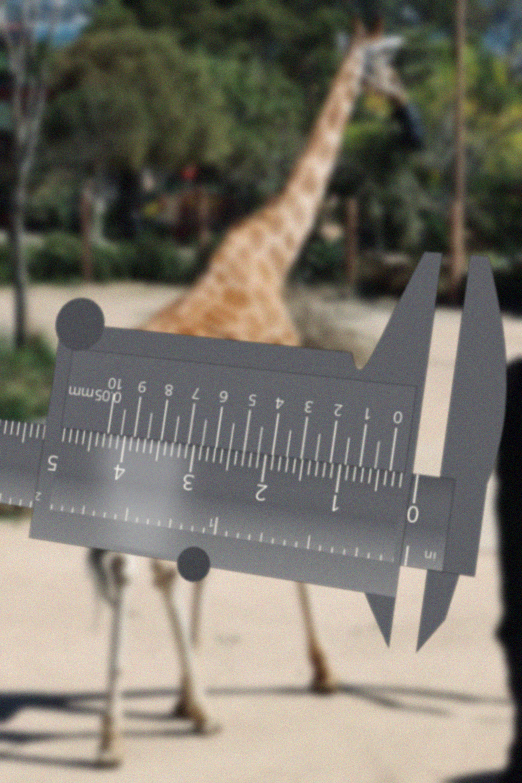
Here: 3.5 (mm)
